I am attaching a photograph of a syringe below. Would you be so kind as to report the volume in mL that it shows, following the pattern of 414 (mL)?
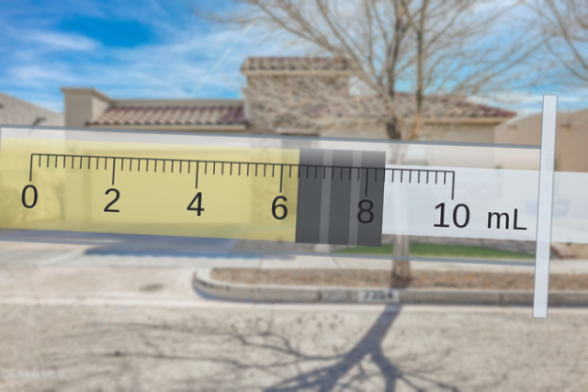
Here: 6.4 (mL)
